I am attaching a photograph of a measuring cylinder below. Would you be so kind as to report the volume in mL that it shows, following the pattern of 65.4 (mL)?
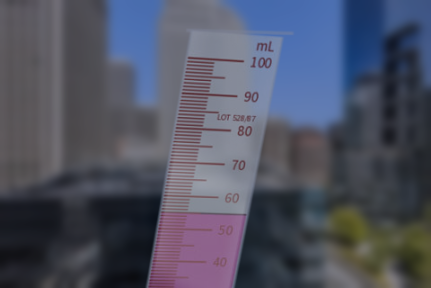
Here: 55 (mL)
